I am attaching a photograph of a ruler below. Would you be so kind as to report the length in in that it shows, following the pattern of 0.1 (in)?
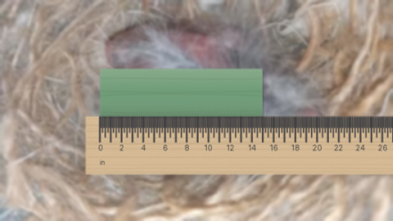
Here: 15 (in)
